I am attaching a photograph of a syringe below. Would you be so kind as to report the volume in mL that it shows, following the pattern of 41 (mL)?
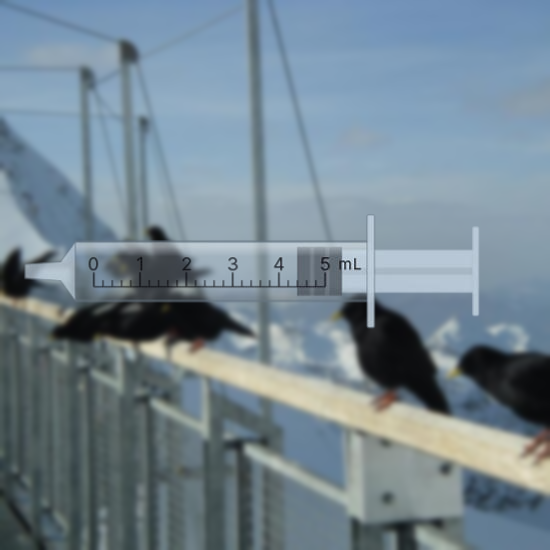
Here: 4.4 (mL)
